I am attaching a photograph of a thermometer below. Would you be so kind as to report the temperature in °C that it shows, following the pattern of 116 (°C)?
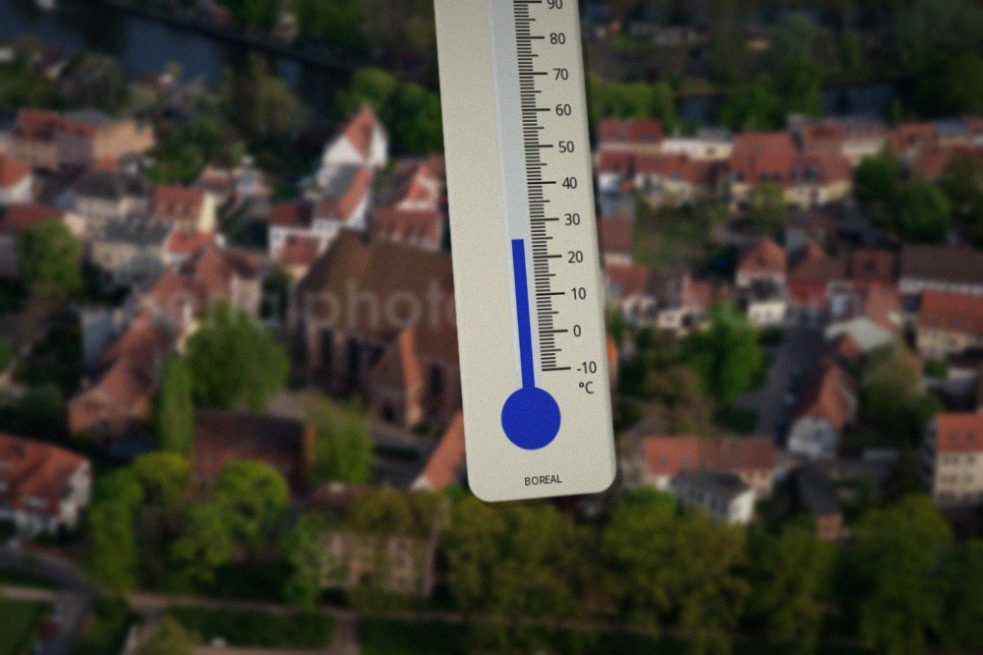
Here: 25 (°C)
